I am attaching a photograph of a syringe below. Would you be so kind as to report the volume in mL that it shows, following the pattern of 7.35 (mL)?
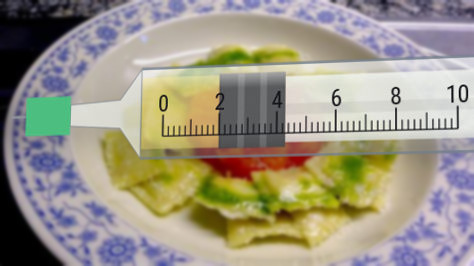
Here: 2 (mL)
